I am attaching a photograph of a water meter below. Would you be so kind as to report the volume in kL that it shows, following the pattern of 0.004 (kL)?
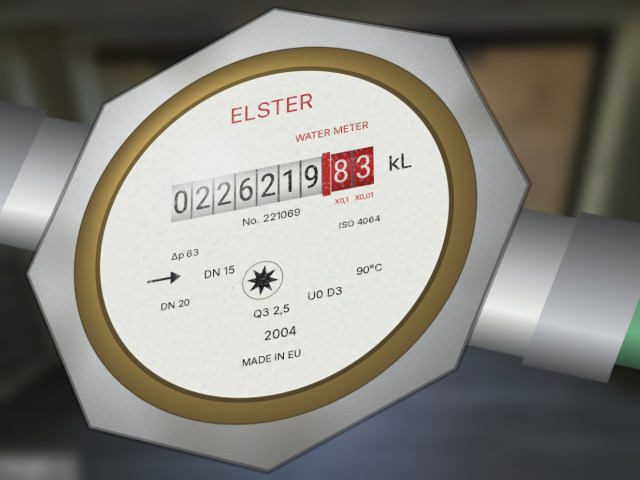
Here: 226219.83 (kL)
